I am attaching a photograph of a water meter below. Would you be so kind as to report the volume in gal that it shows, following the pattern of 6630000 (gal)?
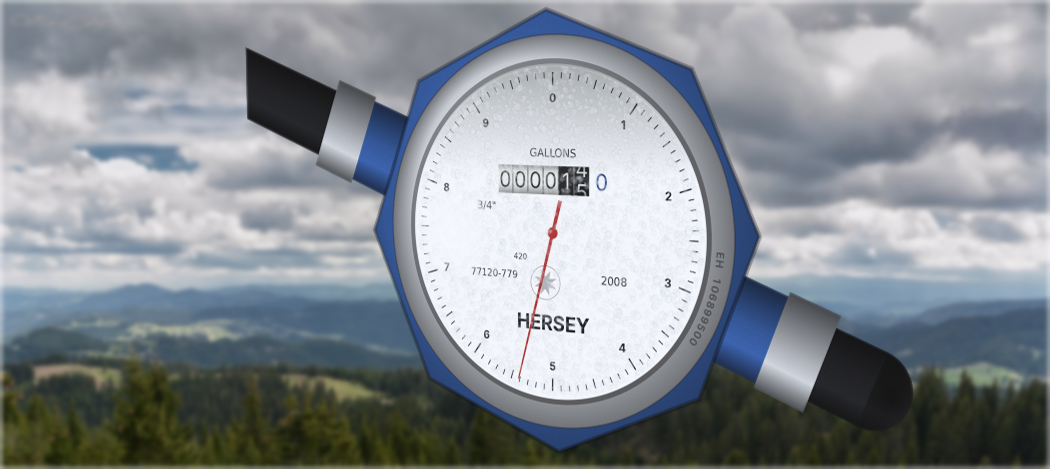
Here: 145.4 (gal)
